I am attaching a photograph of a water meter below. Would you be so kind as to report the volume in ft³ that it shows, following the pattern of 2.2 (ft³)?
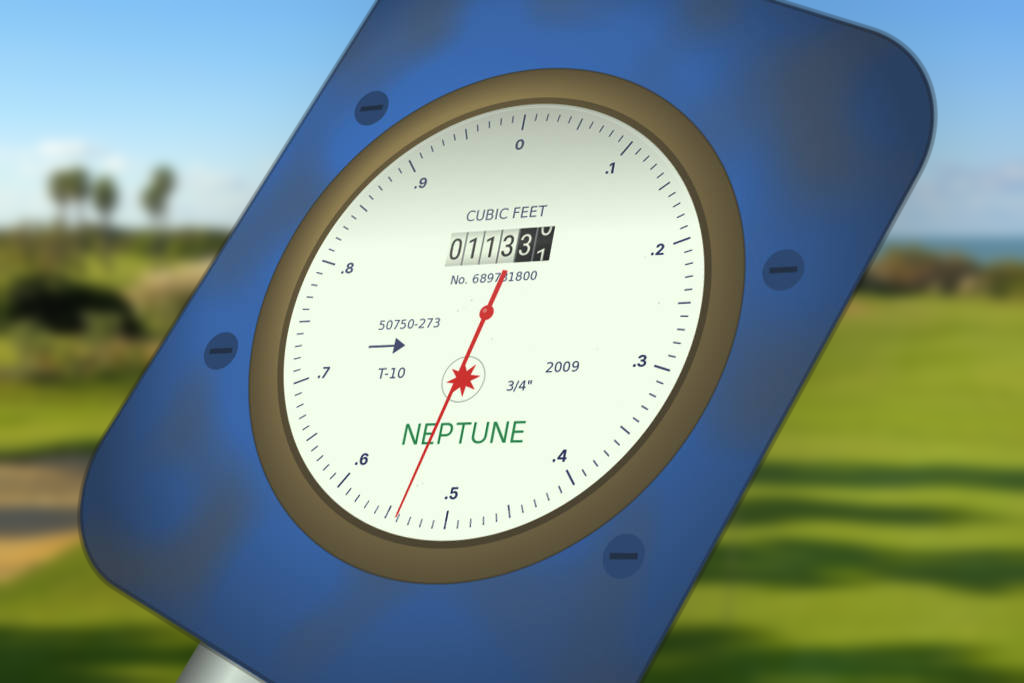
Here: 11330.54 (ft³)
